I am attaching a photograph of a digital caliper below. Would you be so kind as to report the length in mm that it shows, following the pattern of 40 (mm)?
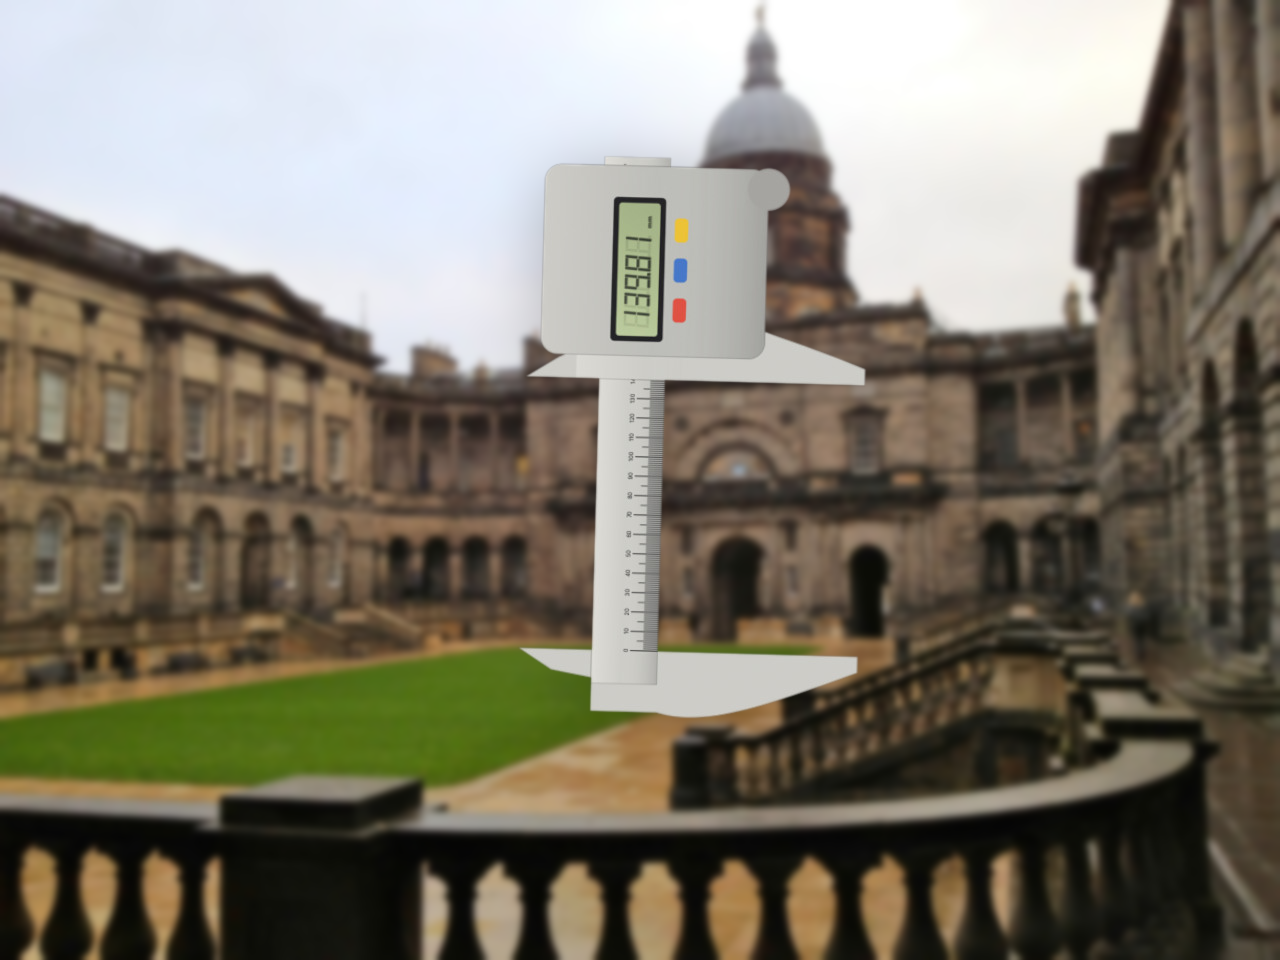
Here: 139.81 (mm)
